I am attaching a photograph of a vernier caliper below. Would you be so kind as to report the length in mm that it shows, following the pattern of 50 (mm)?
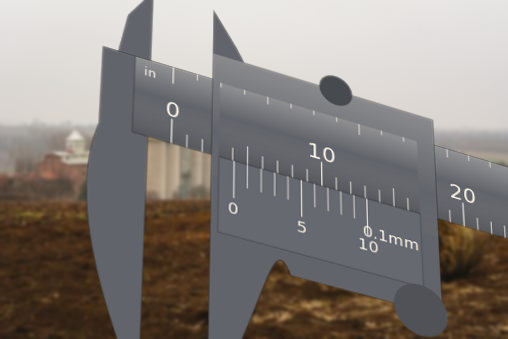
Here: 4.1 (mm)
